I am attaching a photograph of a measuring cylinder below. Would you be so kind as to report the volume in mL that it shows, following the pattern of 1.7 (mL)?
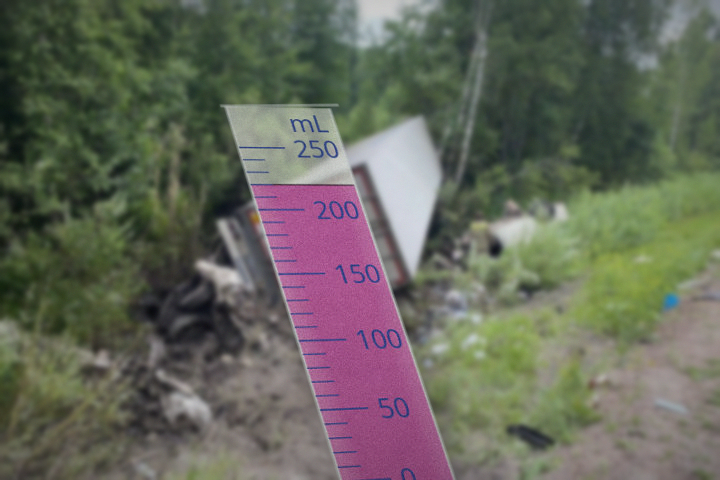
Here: 220 (mL)
